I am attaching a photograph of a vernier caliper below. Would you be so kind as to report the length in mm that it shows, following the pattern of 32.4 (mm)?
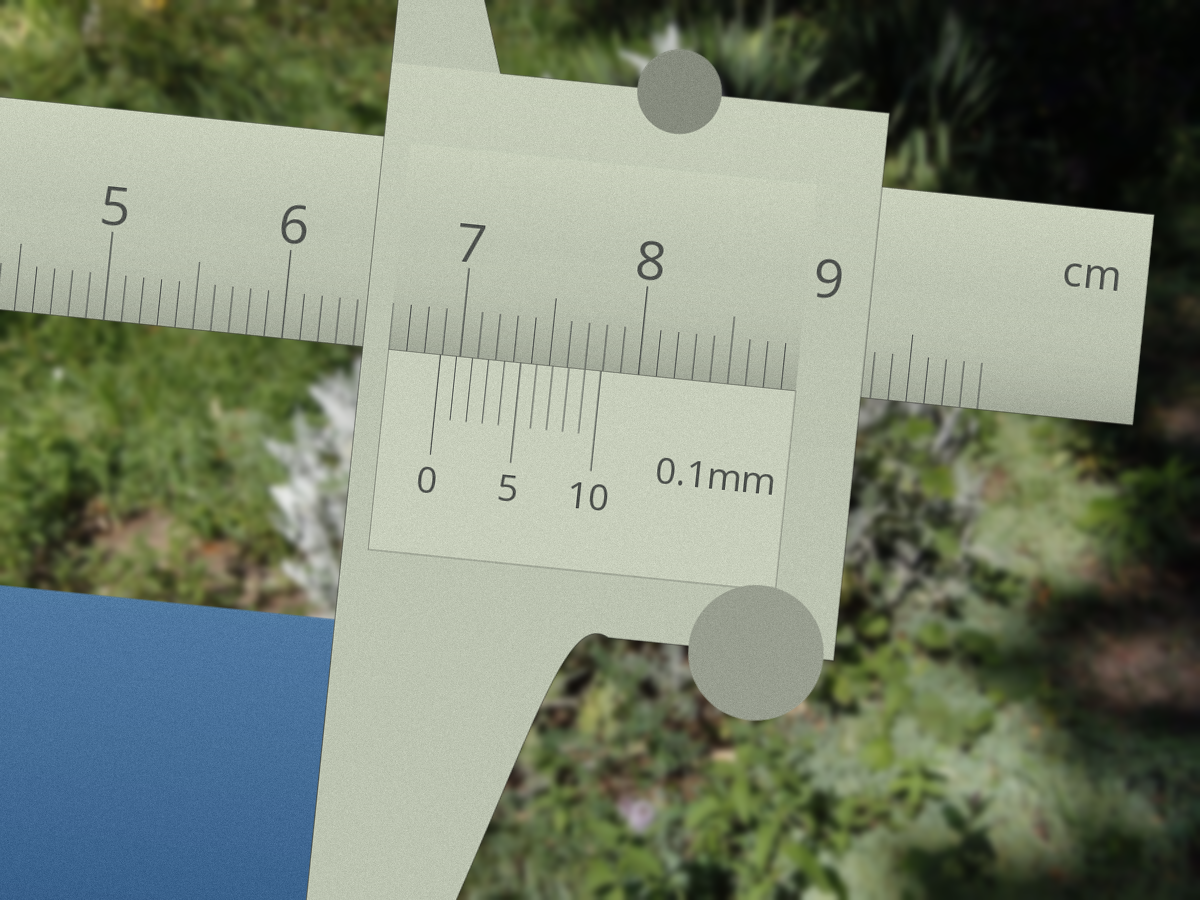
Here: 68.9 (mm)
